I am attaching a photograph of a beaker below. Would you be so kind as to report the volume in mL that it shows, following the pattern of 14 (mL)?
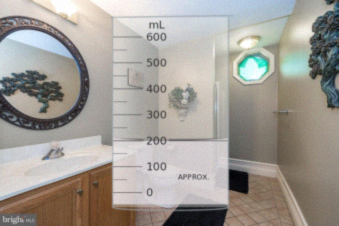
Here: 200 (mL)
